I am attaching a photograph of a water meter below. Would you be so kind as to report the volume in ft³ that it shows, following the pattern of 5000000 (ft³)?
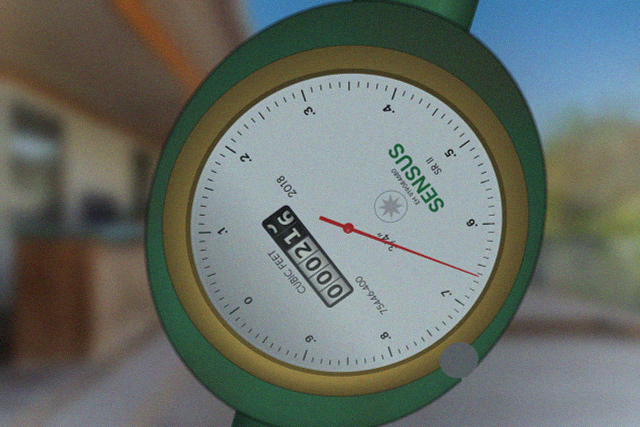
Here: 215.66 (ft³)
